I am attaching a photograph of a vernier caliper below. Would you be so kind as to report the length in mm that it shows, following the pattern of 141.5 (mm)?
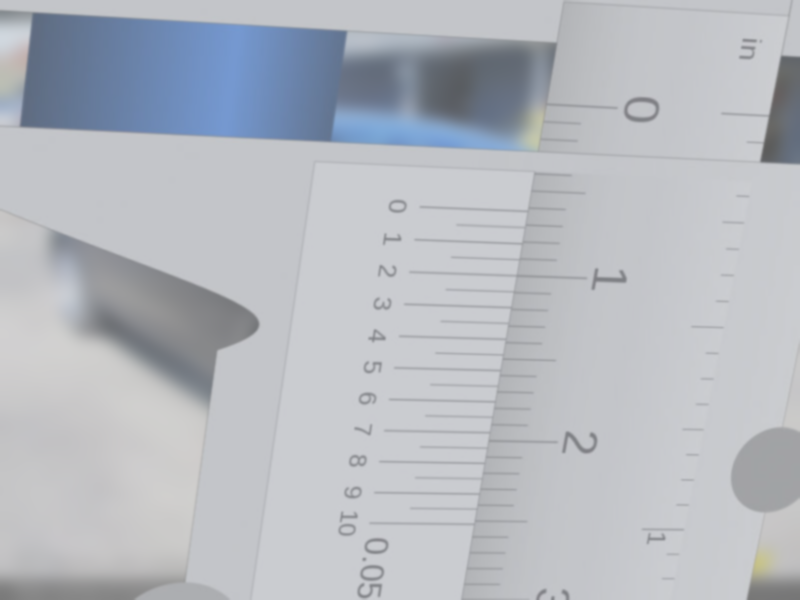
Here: 6.2 (mm)
